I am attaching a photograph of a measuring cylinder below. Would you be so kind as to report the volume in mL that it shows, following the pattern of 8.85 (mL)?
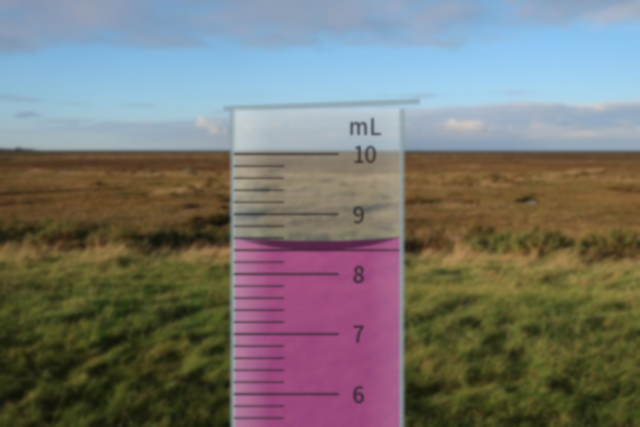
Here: 8.4 (mL)
